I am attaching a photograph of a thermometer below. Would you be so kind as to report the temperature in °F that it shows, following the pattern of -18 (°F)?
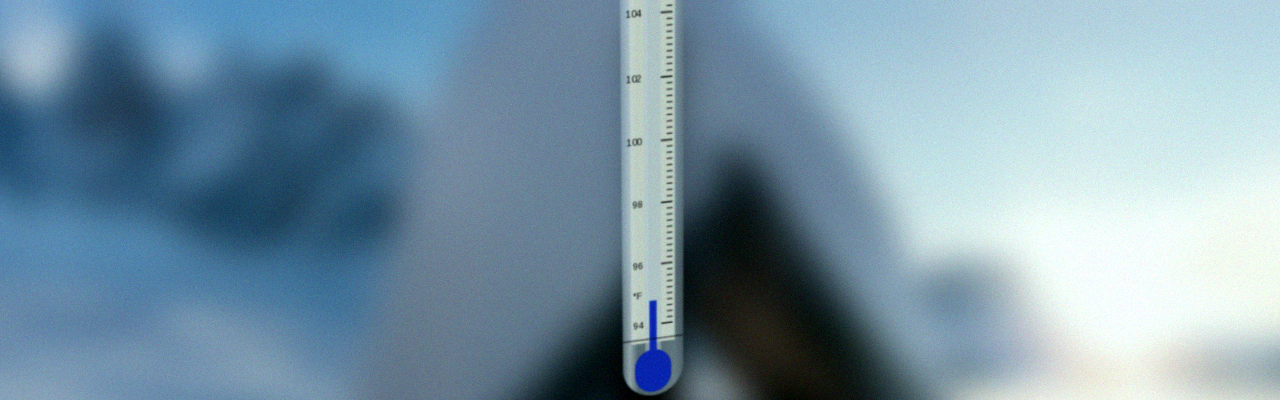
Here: 94.8 (°F)
